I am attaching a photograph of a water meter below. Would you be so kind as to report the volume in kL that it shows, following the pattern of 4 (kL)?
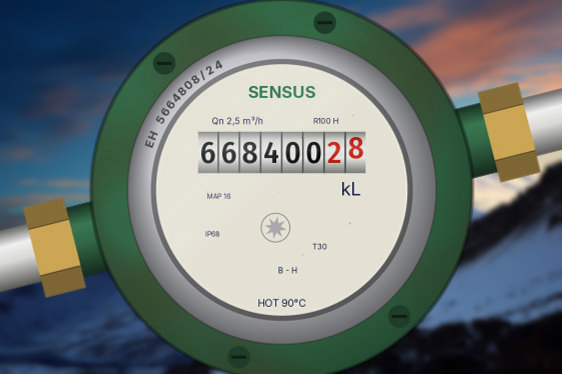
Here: 668400.28 (kL)
